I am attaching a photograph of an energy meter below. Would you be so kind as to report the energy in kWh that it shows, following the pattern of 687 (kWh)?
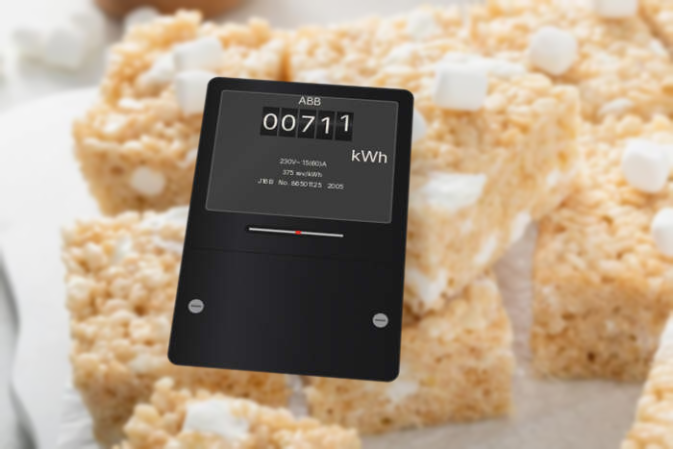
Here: 711 (kWh)
